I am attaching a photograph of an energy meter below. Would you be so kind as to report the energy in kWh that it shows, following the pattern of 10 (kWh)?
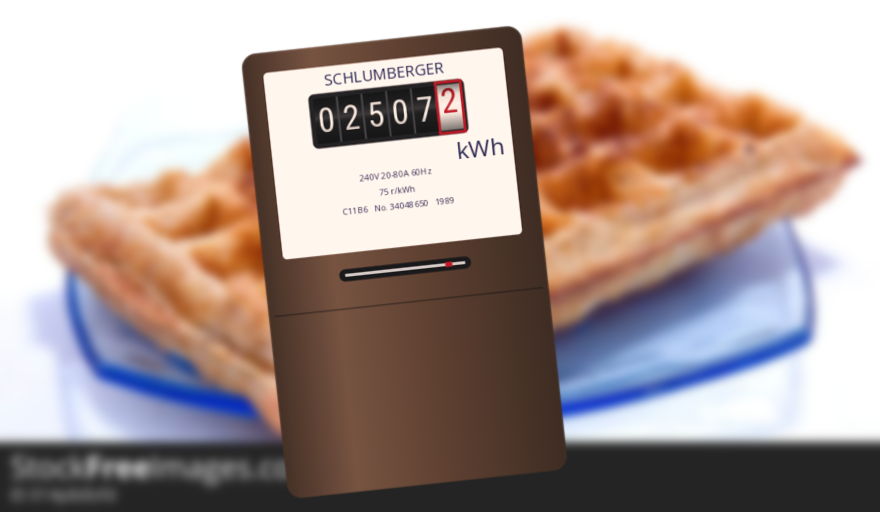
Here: 2507.2 (kWh)
